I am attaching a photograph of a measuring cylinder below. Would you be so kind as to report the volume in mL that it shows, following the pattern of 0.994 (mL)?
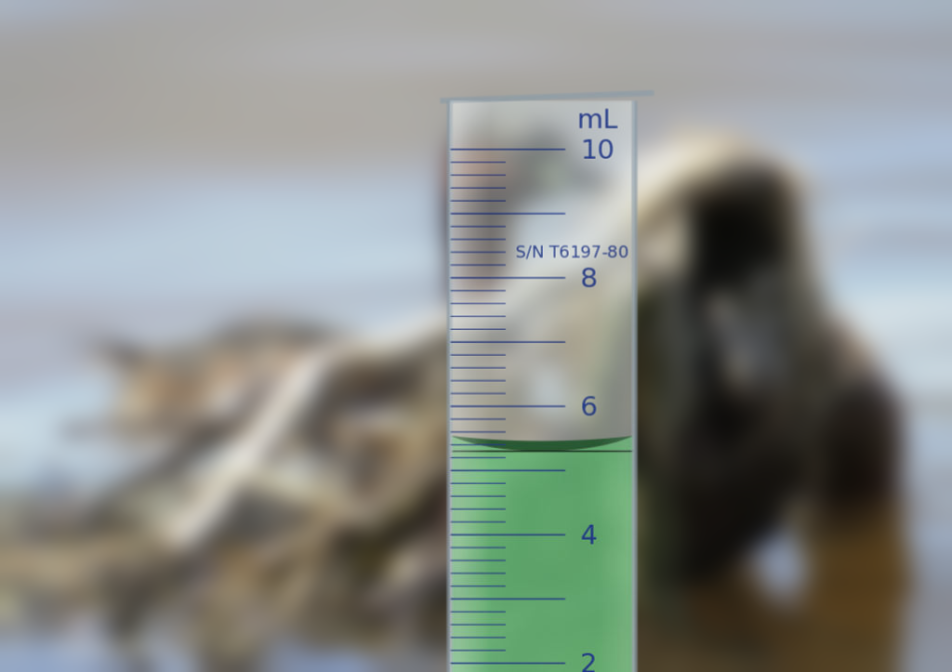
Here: 5.3 (mL)
